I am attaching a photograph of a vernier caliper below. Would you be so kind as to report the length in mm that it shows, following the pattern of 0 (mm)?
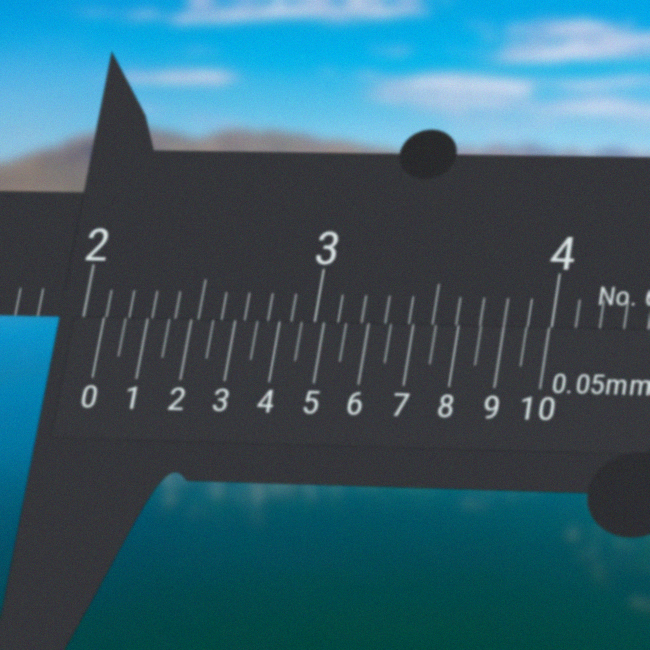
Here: 20.9 (mm)
